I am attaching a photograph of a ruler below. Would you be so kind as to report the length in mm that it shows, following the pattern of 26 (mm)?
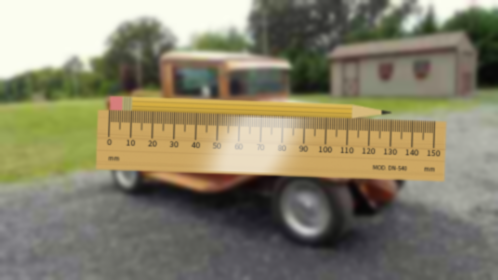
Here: 130 (mm)
